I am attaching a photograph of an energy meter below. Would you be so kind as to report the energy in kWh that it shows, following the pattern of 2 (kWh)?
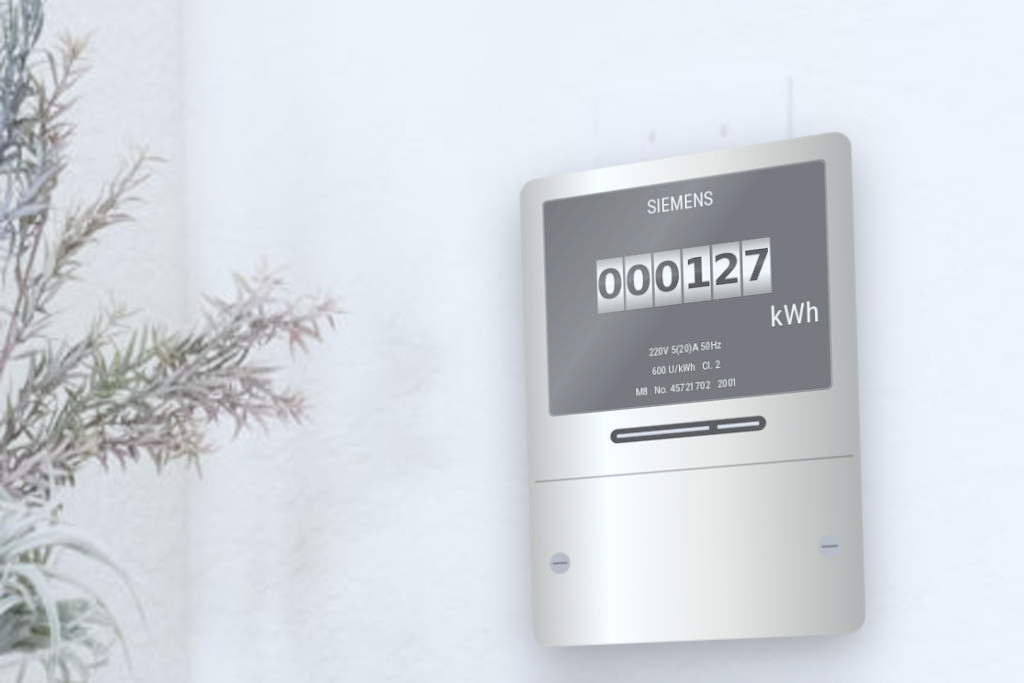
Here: 127 (kWh)
